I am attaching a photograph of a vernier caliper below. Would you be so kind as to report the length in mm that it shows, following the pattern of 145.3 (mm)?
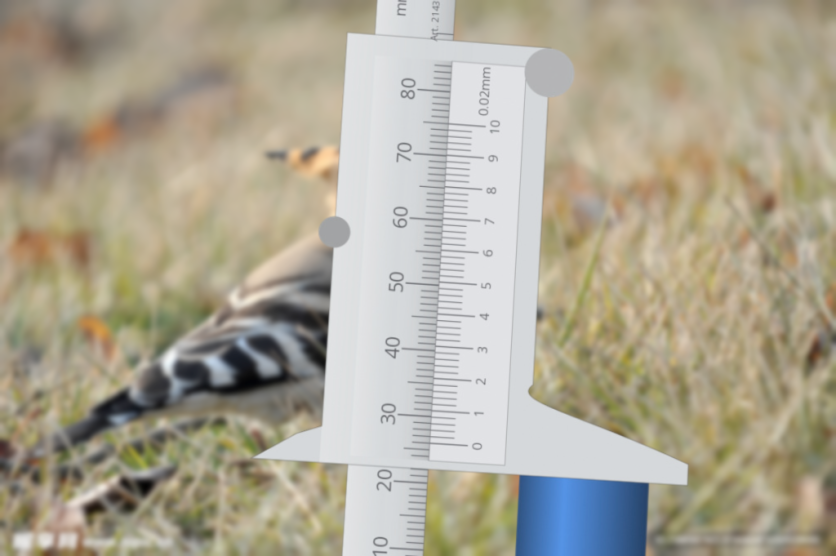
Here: 26.0 (mm)
